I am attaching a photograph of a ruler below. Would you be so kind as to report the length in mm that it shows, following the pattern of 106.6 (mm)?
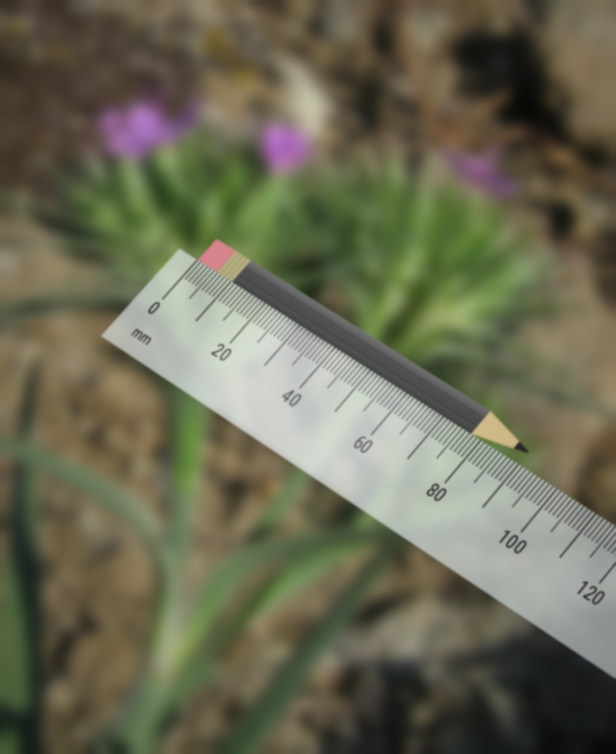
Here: 90 (mm)
